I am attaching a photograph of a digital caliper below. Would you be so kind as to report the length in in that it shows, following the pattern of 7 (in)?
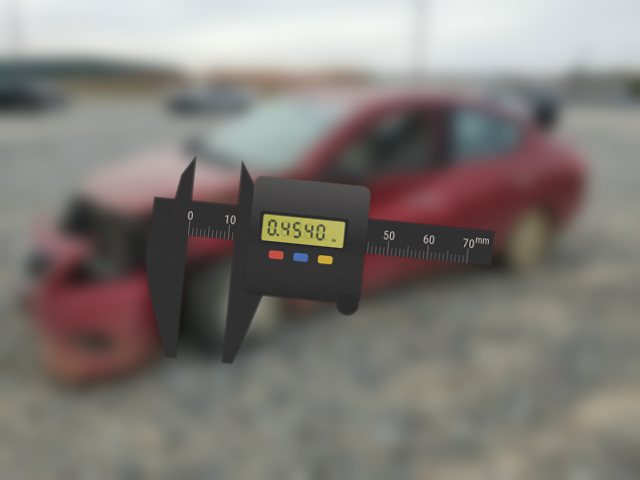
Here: 0.4540 (in)
